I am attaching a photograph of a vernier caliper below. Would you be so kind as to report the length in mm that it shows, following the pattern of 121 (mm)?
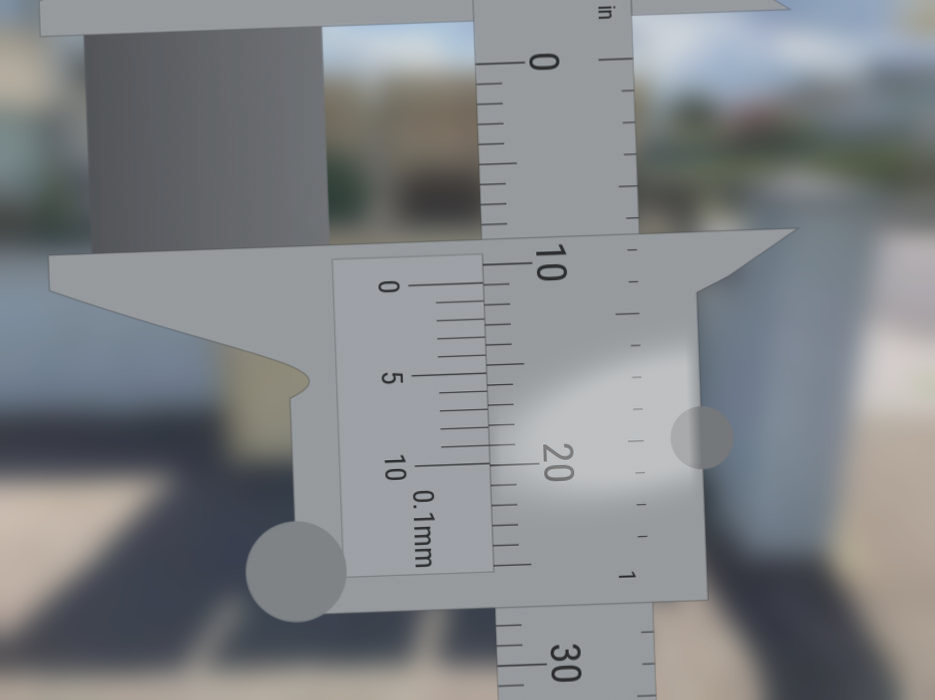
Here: 10.9 (mm)
